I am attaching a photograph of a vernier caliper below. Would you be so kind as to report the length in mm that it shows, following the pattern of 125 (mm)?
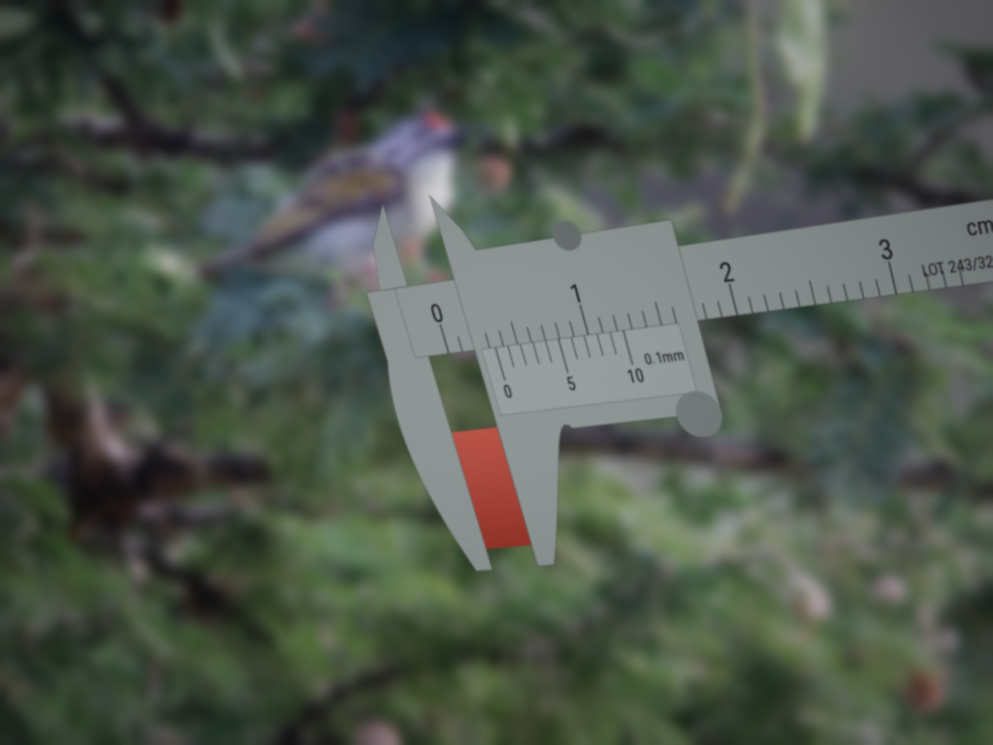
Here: 3.4 (mm)
